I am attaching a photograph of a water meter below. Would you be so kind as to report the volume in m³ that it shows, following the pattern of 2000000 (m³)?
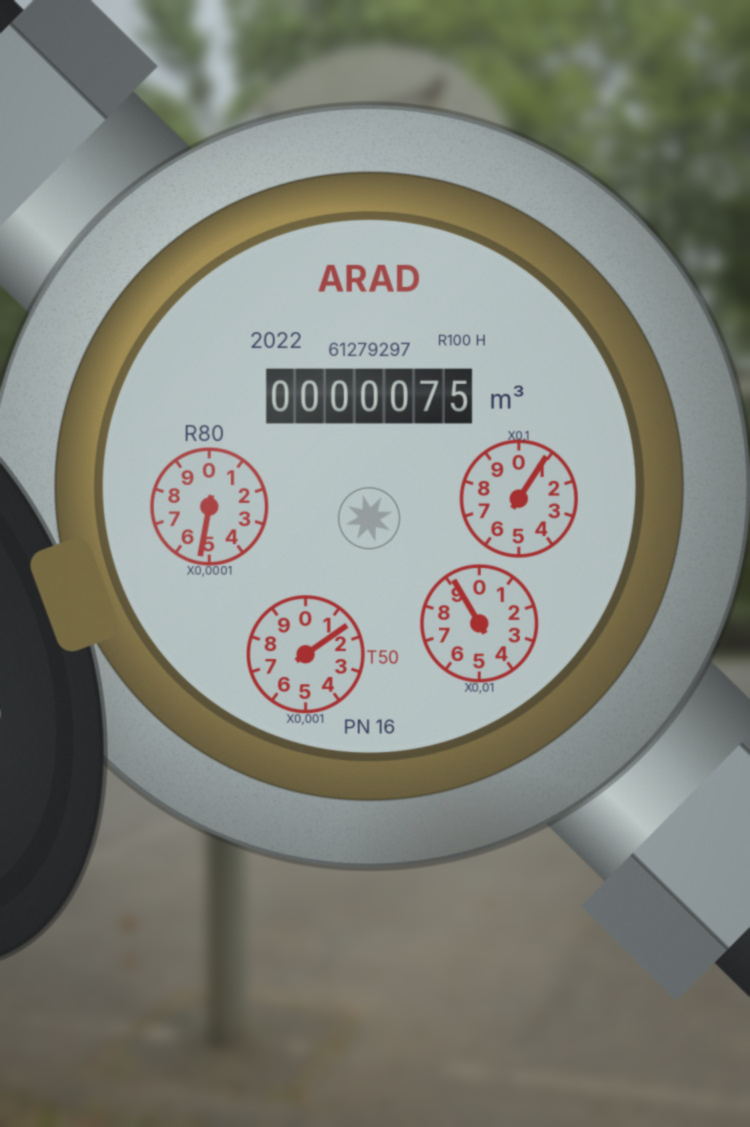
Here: 75.0915 (m³)
